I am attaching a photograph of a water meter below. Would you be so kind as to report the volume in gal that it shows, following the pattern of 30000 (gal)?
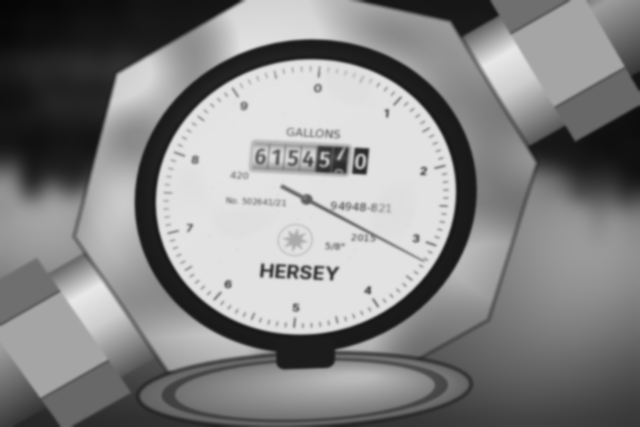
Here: 6154573.2 (gal)
